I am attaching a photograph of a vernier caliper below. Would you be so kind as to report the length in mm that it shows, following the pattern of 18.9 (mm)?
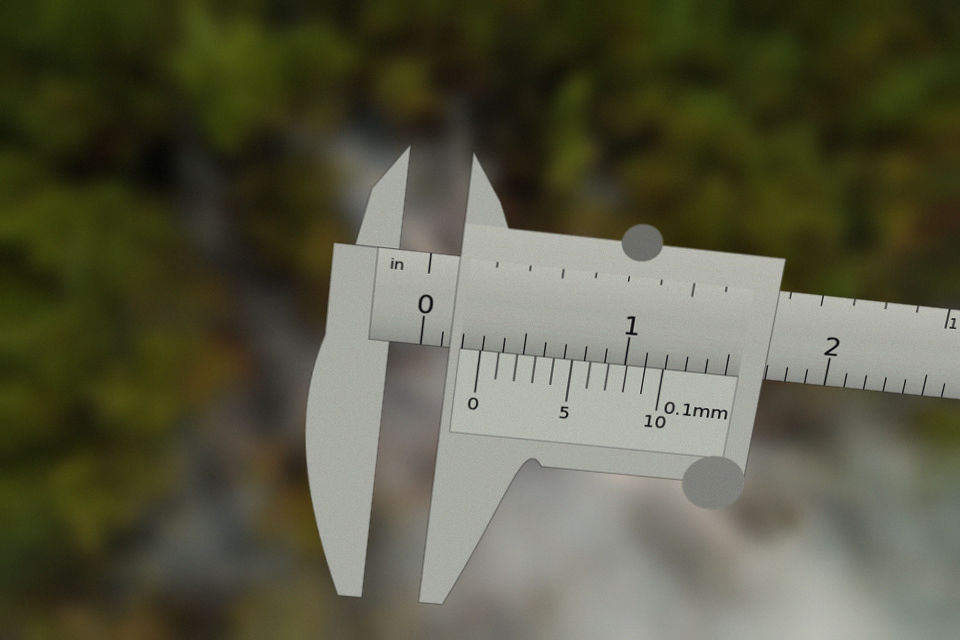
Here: 2.9 (mm)
